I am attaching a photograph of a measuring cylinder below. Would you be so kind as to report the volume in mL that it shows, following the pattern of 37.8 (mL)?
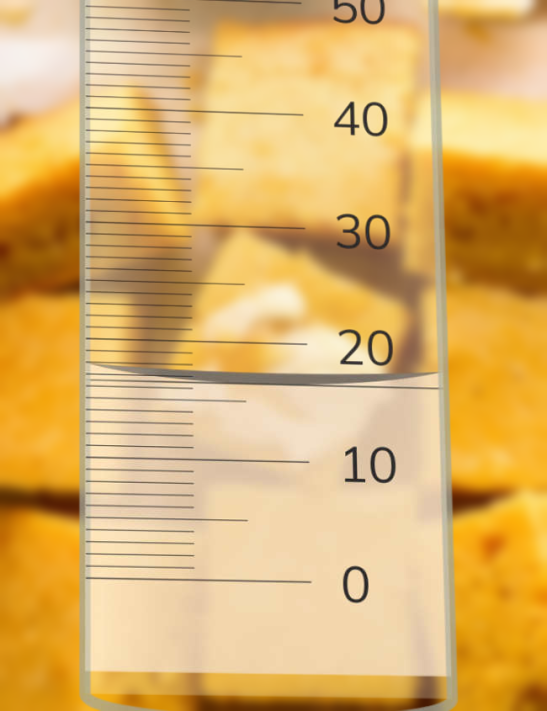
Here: 16.5 (mL)
